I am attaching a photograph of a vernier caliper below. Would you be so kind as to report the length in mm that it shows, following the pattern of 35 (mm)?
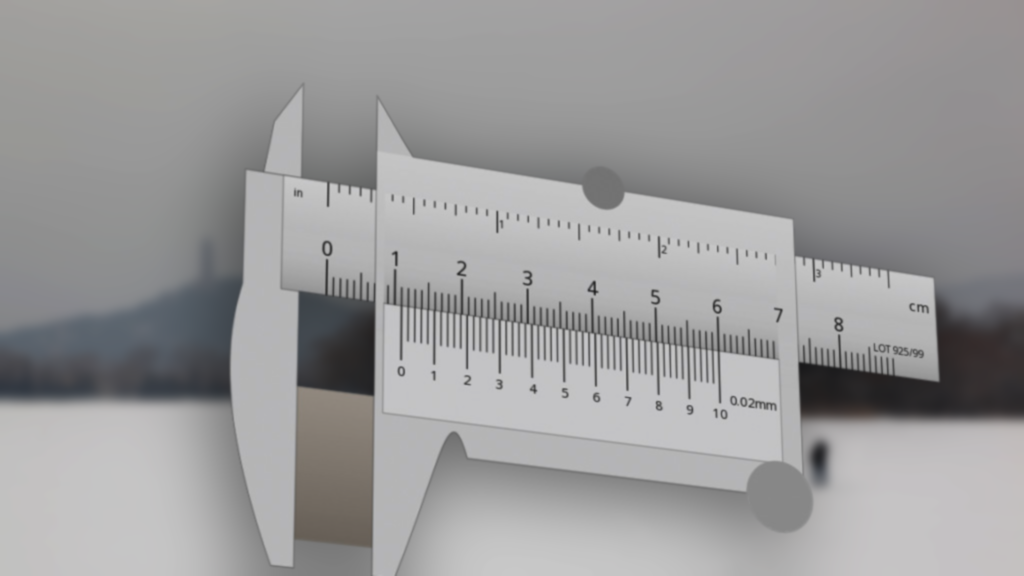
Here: 11.0 (mm)
